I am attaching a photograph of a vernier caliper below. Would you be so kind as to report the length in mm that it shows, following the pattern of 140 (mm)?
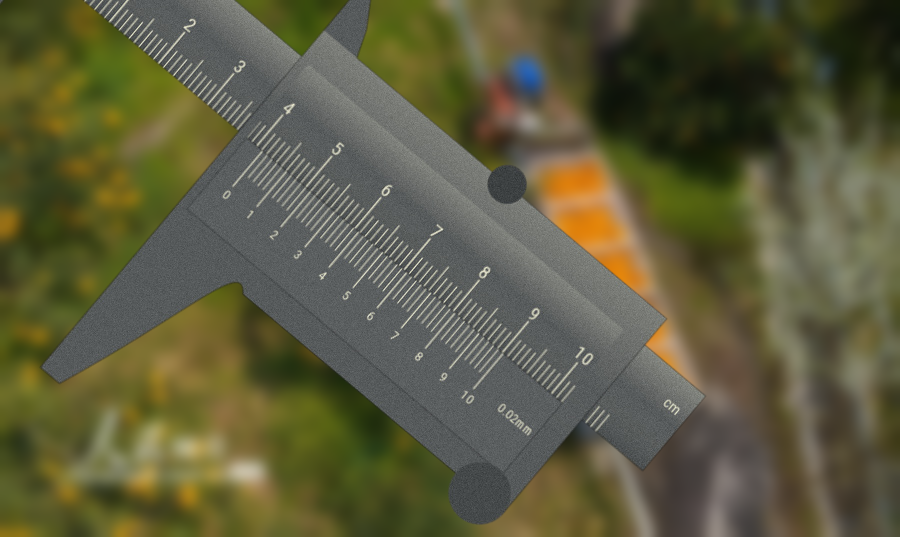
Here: 41.2 (mm)
